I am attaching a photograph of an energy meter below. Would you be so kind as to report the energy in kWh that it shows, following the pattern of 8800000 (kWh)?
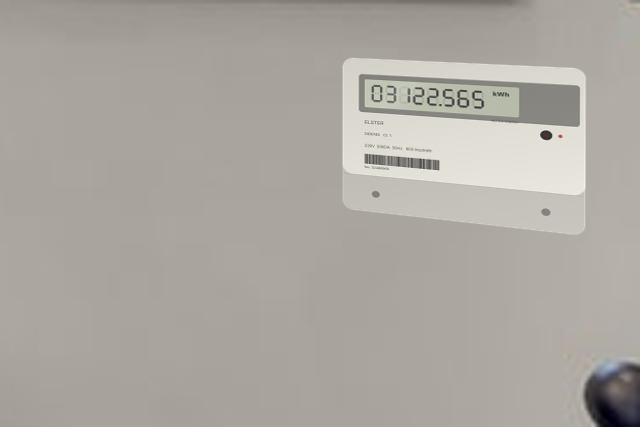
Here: 3122.565 (kWh)
